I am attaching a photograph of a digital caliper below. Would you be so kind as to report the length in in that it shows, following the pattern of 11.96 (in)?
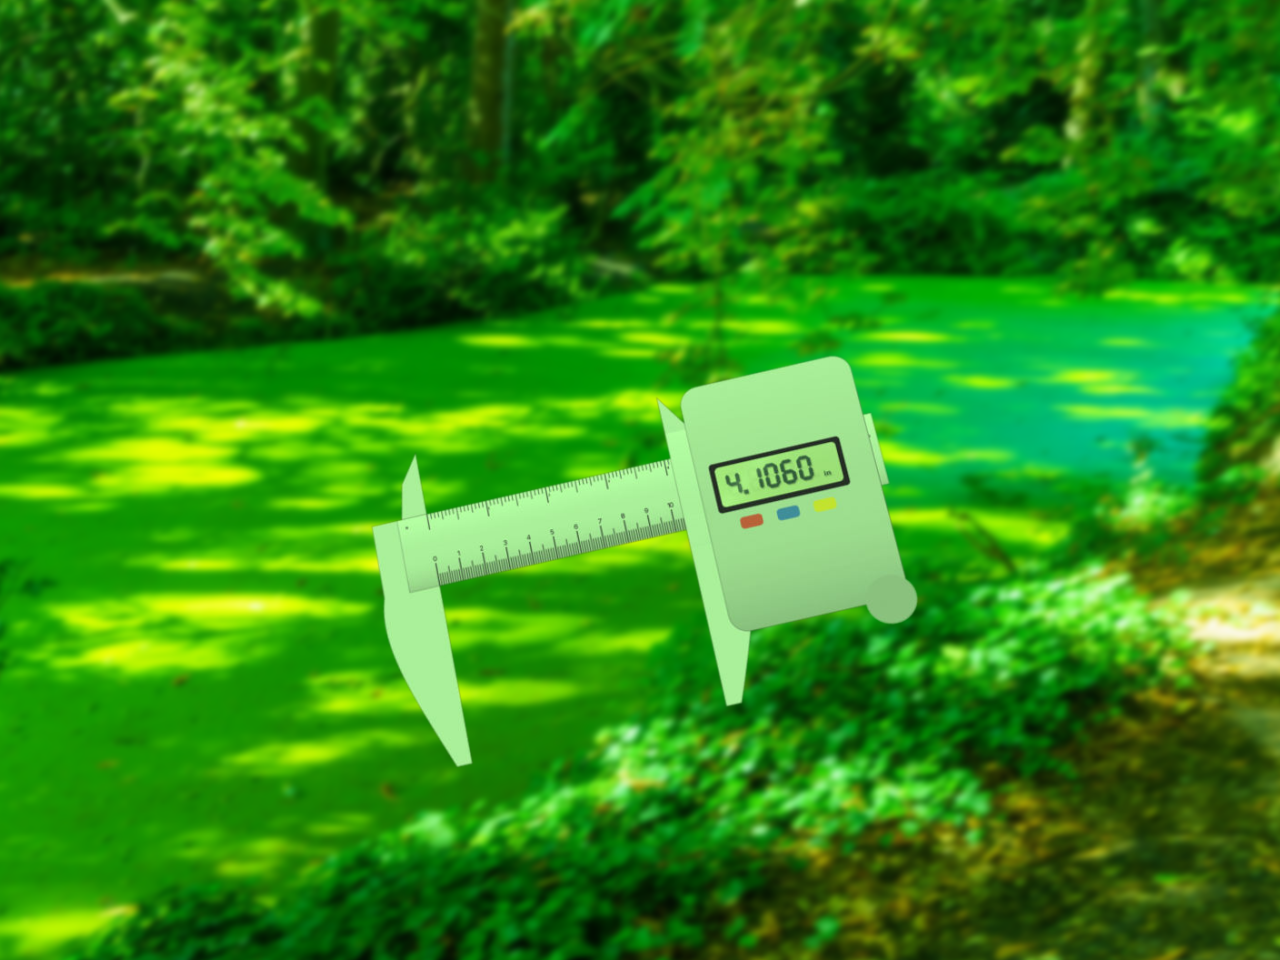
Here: 4.1060 (in)
